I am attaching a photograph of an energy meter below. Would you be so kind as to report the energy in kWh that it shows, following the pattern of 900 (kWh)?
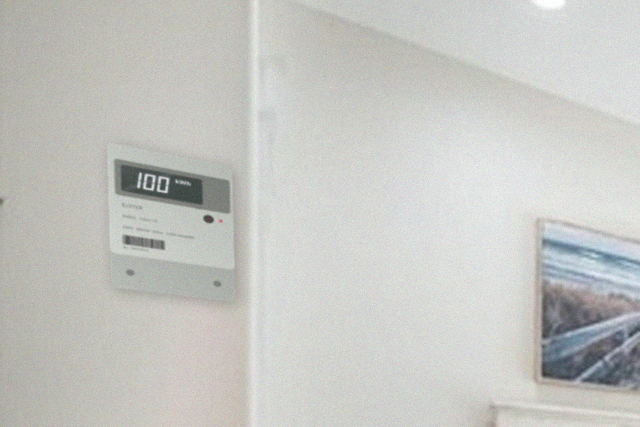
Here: 100 (kWh)
